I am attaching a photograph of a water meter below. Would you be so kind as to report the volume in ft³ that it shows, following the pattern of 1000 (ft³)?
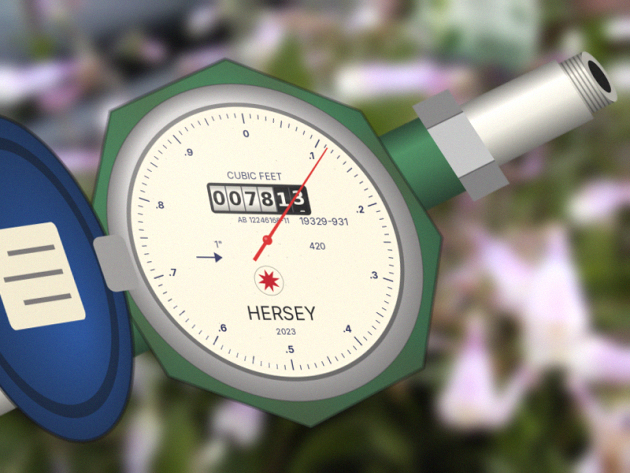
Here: 7813.11 (ft³)
